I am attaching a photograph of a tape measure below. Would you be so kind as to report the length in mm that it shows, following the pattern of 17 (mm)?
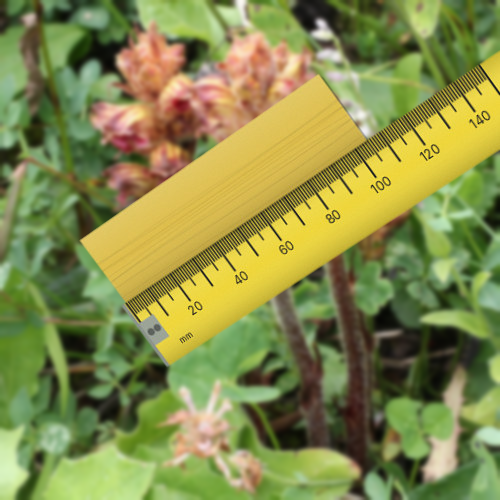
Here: 105 (mm)
